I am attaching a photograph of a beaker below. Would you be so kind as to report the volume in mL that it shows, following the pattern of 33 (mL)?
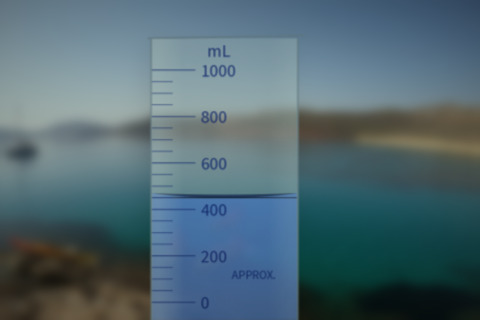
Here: 450 (mL)
